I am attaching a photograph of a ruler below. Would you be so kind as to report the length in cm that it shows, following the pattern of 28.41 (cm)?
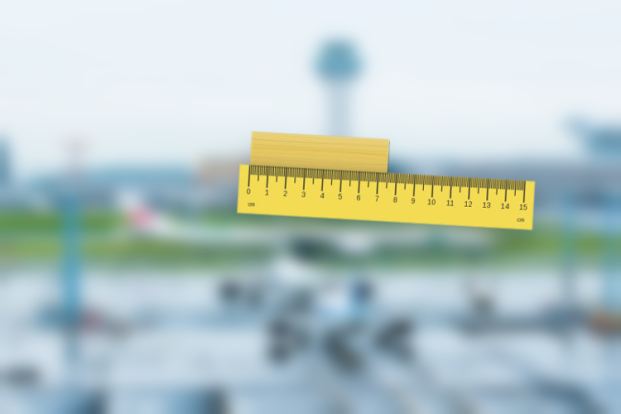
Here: 7.5 (cm)
